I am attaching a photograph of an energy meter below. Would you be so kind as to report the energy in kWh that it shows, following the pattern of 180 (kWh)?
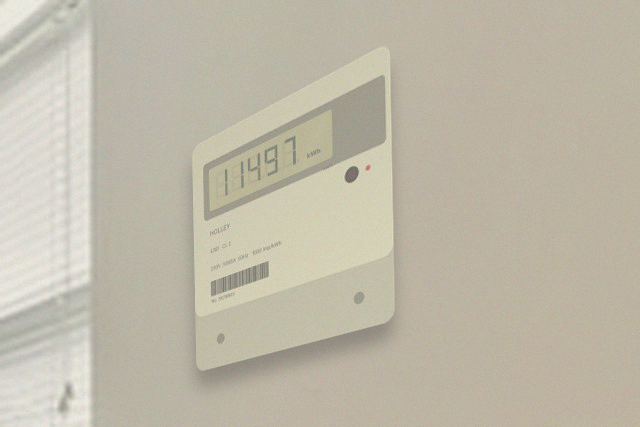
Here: 11497 (kWh)
